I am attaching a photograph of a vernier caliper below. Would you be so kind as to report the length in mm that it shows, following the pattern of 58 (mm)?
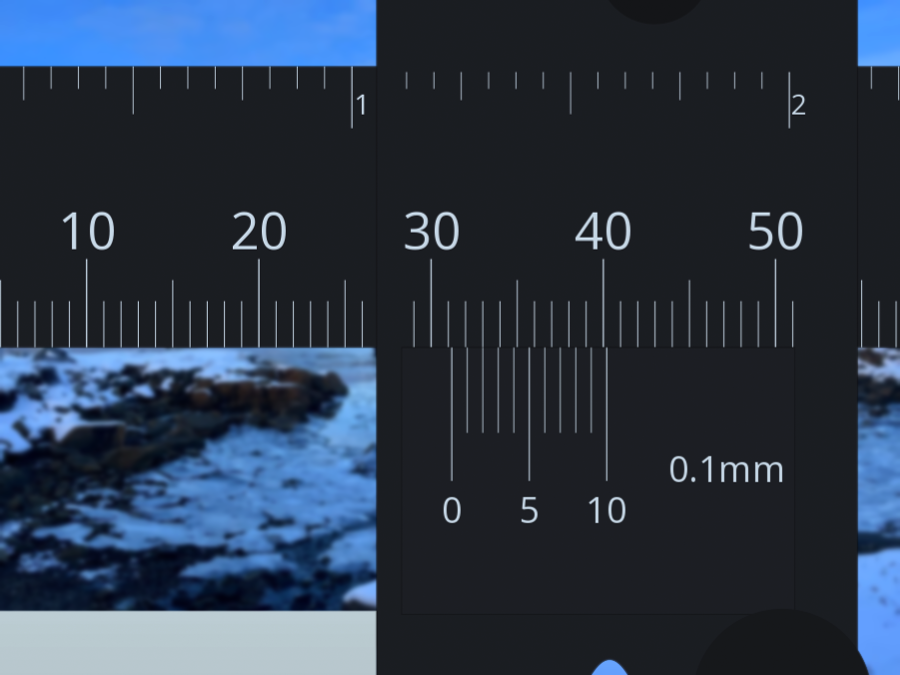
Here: 31.2 (mm)
